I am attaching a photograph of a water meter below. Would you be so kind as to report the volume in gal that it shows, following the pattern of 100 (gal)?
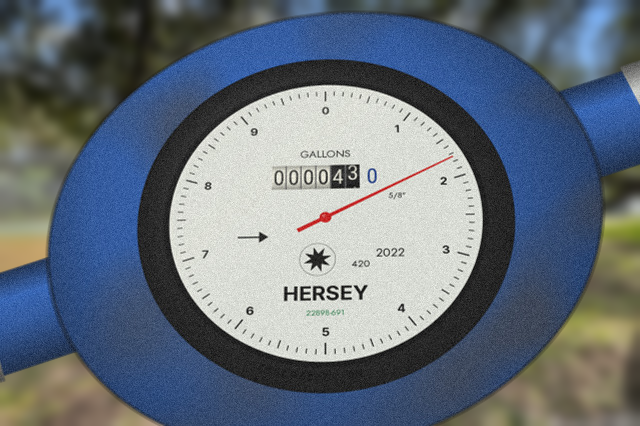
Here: 431.7 (gal)
